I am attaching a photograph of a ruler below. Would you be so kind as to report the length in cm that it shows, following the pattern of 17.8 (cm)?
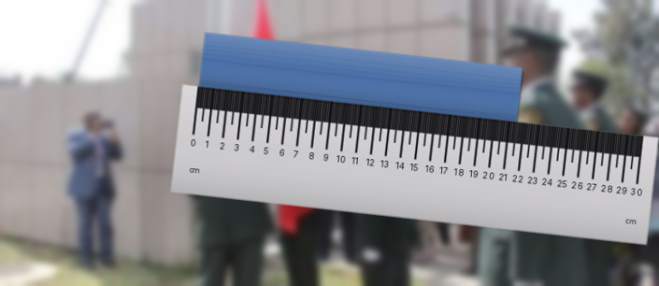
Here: 21.5 (cm)
